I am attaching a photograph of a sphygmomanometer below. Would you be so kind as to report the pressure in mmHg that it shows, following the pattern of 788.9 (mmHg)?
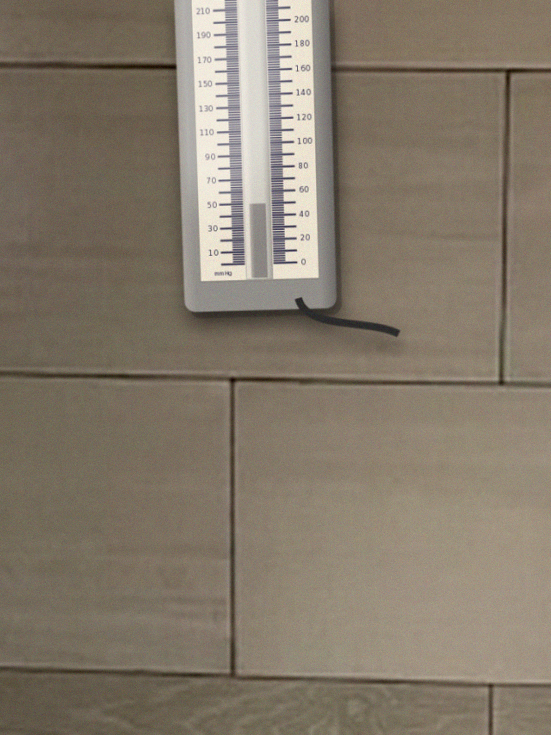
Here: 50 (mmHg)
